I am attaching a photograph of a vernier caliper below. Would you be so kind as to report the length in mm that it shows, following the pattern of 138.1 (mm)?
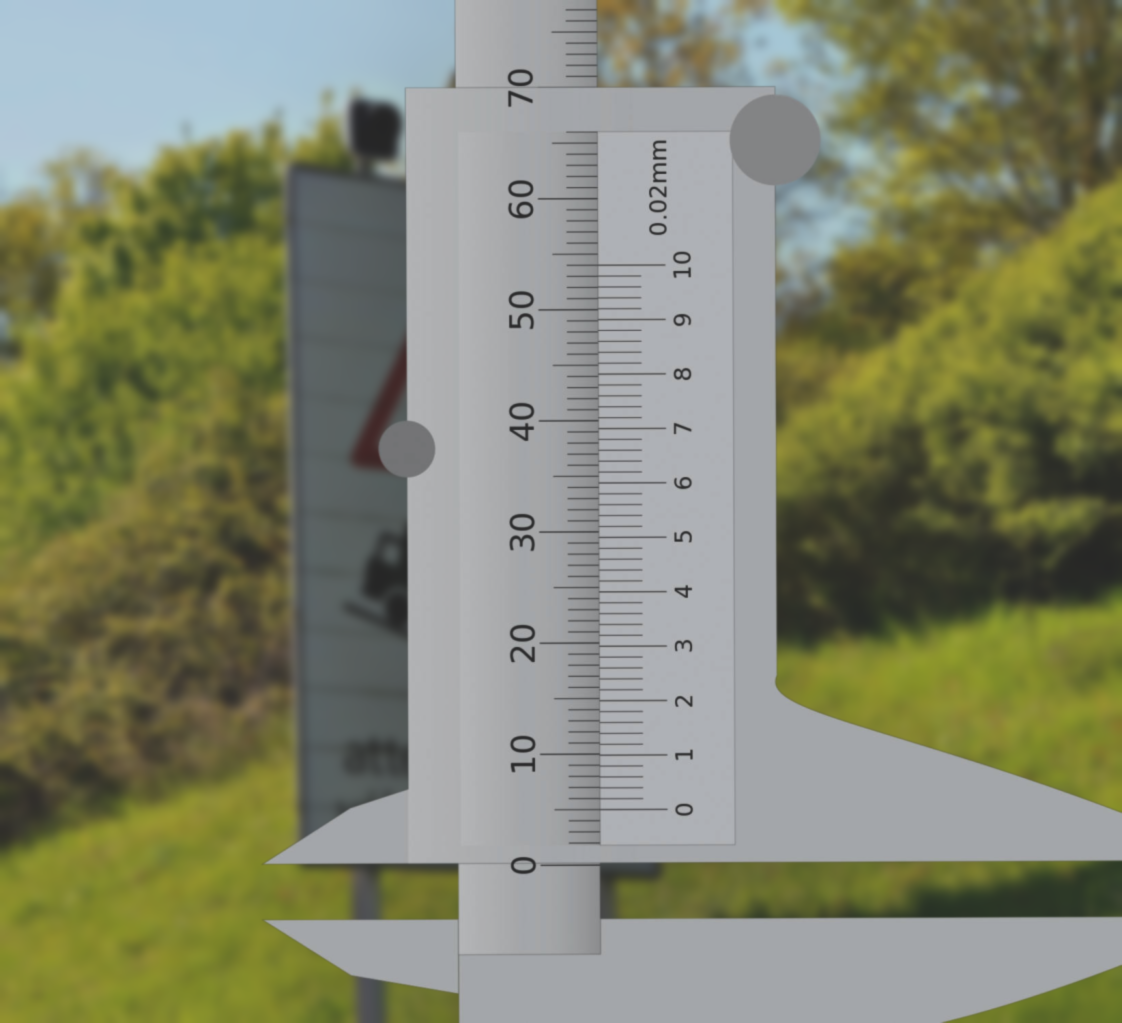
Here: 5.0 (mm)
